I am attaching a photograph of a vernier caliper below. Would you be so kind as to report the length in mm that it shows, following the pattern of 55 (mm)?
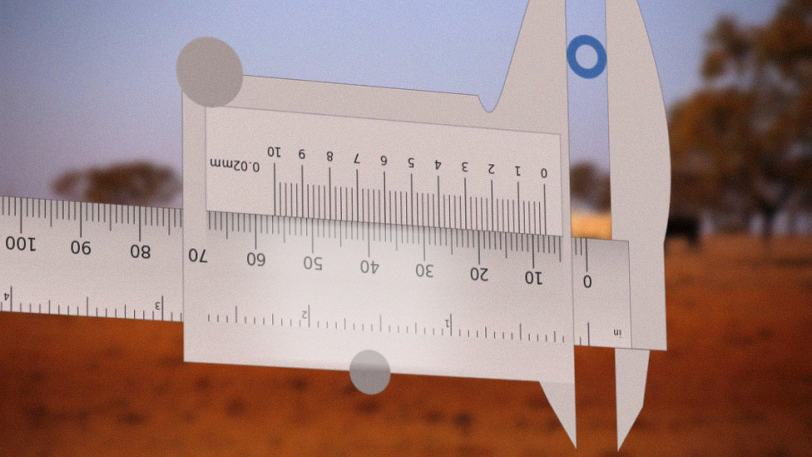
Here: 7.6 (mm)
